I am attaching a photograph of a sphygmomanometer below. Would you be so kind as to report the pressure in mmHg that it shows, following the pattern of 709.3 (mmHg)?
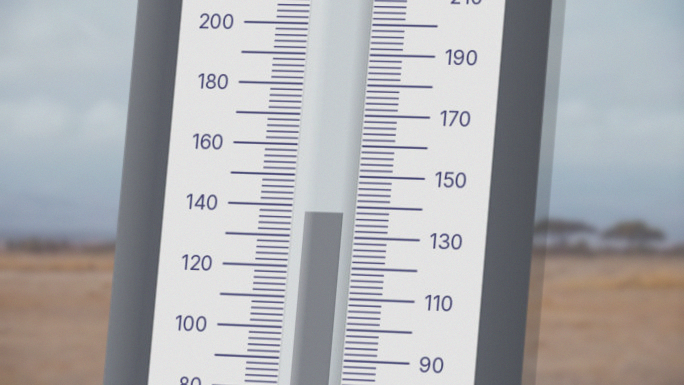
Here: 138 (mmHg)
